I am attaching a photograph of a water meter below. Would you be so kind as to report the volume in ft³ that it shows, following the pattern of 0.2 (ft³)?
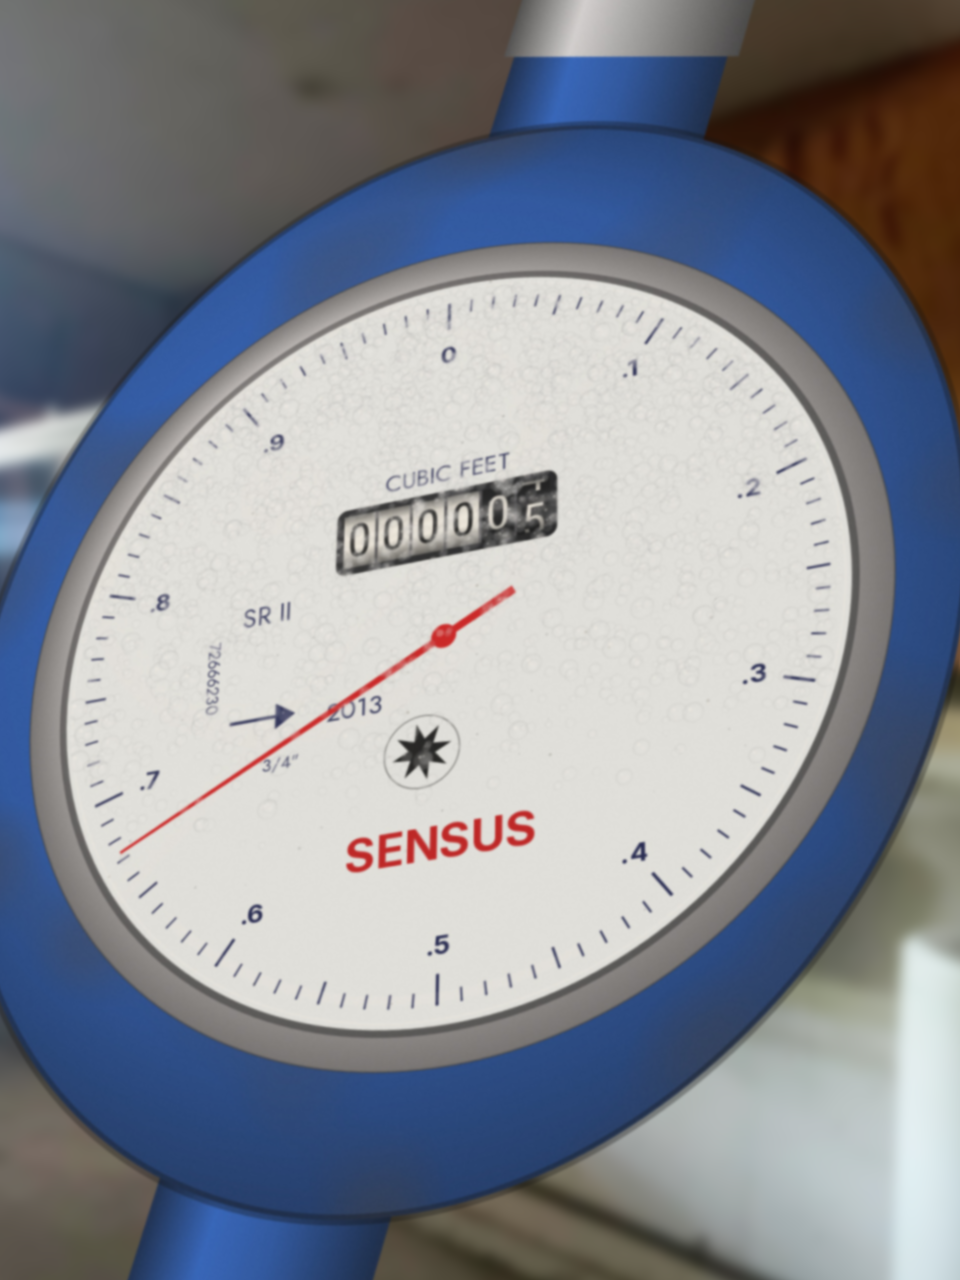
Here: 4.67 (ft³)
